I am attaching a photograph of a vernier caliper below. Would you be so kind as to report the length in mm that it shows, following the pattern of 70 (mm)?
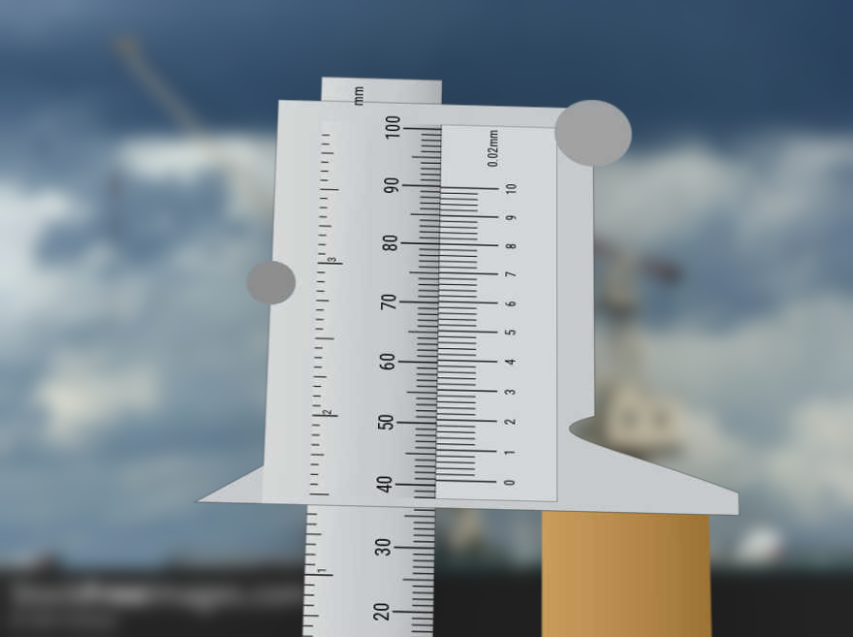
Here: 40.8 (mm)
